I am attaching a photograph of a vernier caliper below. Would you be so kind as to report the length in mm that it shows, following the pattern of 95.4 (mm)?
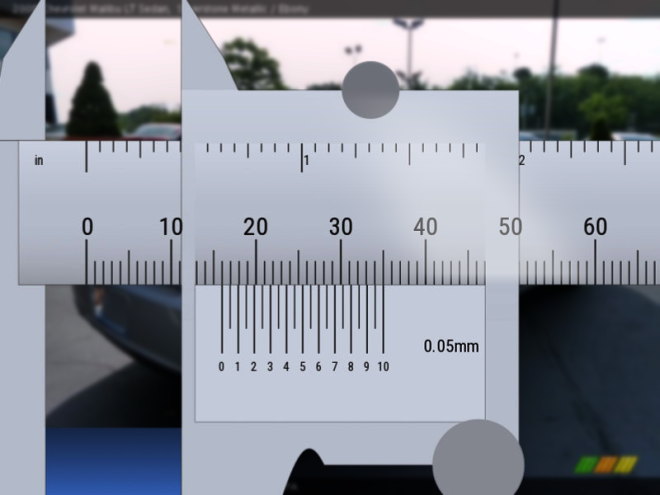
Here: 16.0 (mm)
